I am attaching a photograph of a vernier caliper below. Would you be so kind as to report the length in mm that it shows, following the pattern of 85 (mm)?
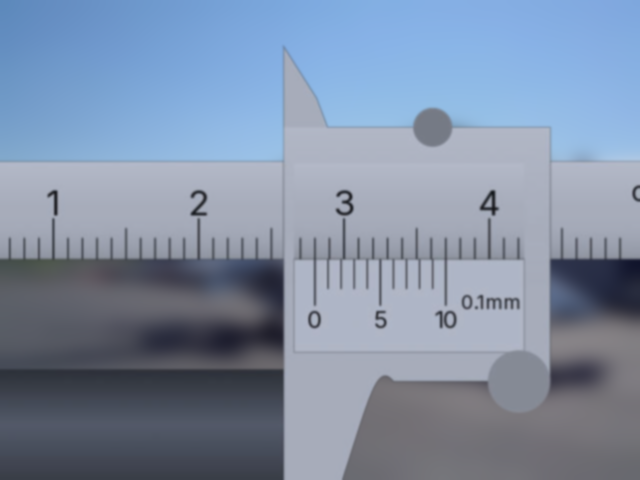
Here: 28.0 (mm)
